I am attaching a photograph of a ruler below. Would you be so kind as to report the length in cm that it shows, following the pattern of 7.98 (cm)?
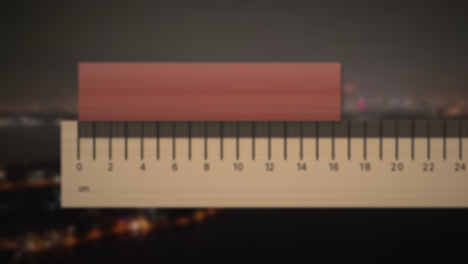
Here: 16.5 (cm)
